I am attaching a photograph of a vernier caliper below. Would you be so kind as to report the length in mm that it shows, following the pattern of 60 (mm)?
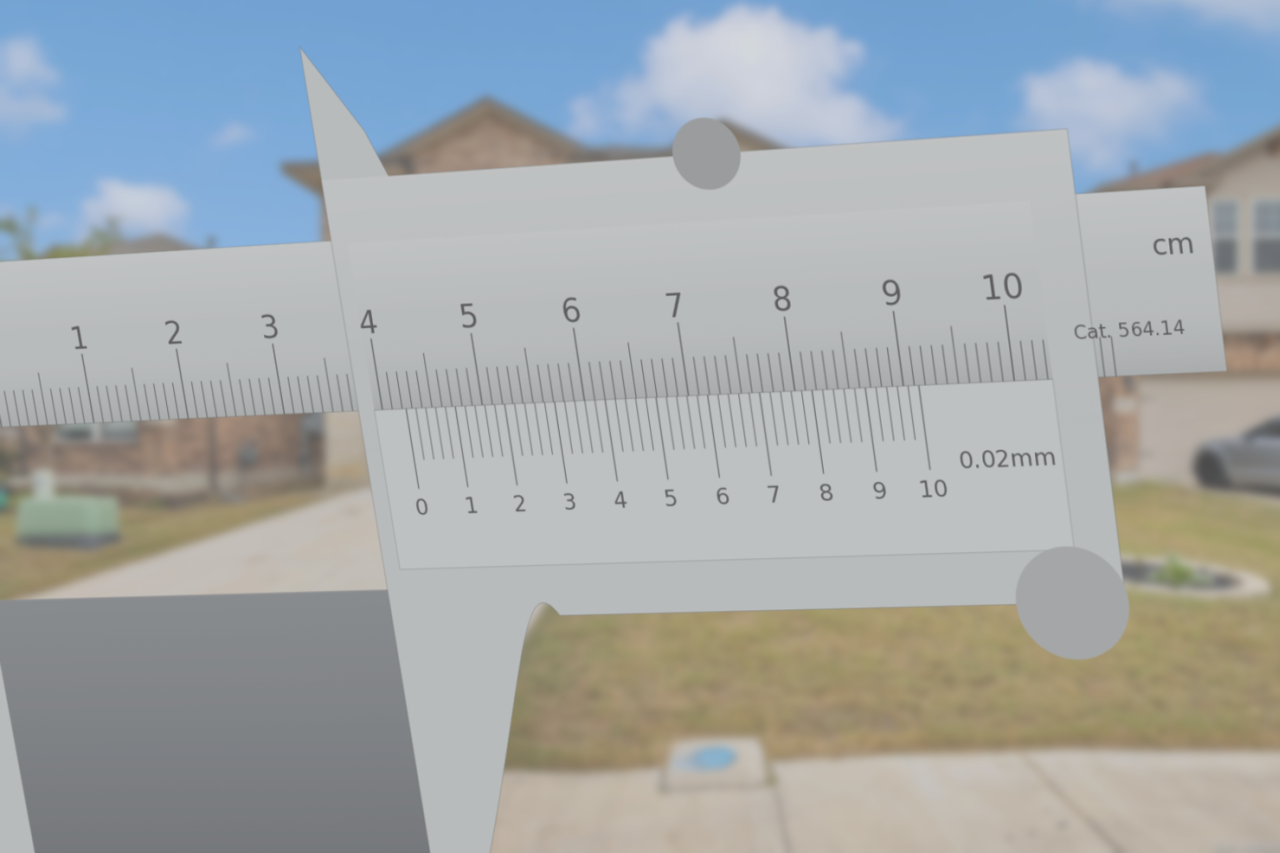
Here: 42.4 (mm)
